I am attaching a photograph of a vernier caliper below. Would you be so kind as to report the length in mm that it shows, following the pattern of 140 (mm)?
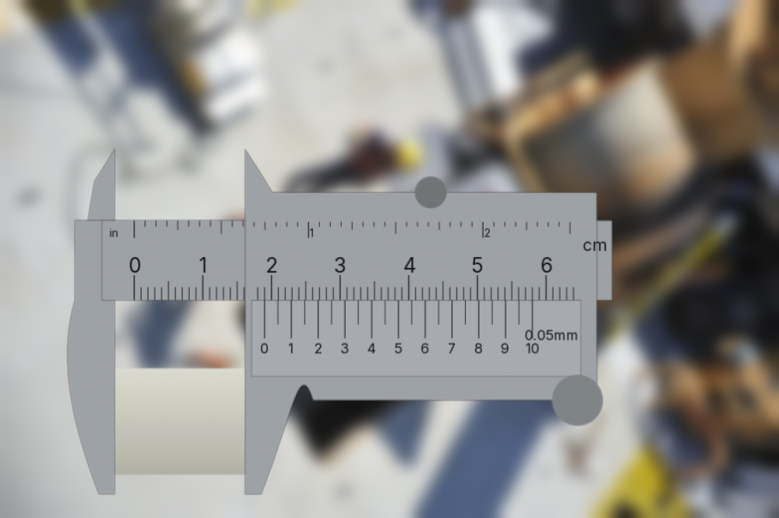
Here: 19.0 (mm)
